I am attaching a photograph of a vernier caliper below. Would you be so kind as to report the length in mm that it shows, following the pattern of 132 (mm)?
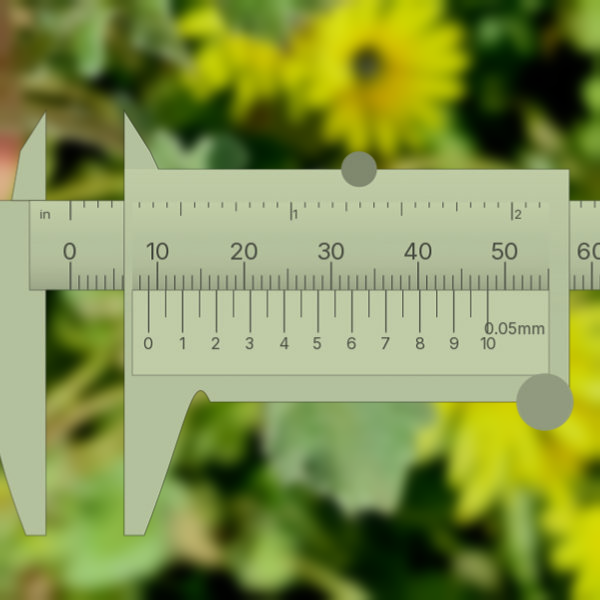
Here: 9.0 (mm)
